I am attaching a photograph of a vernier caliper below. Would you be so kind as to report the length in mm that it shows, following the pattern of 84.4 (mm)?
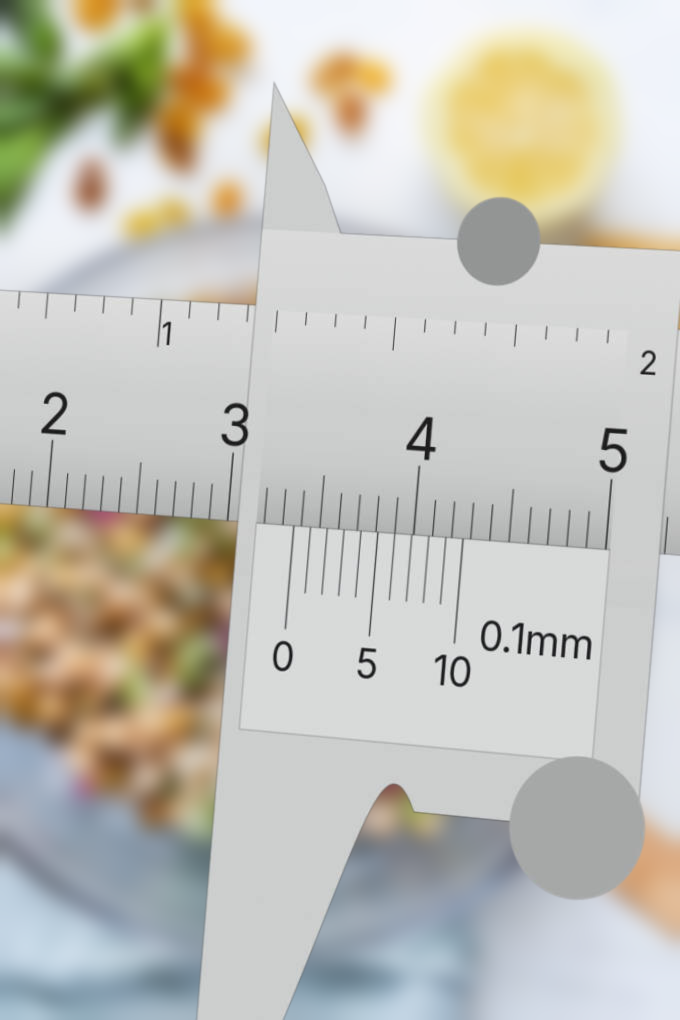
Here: 33.6 (mm)
